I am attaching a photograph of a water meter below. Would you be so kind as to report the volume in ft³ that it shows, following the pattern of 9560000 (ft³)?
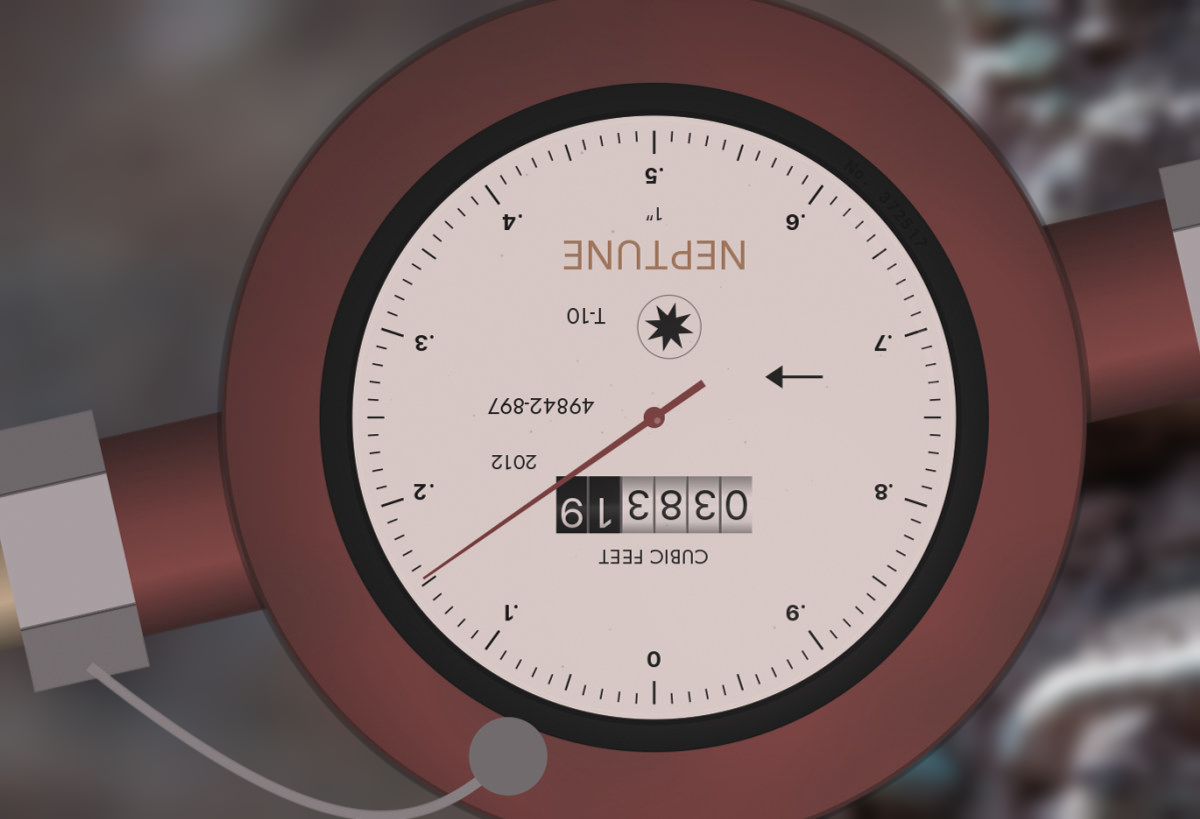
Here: 38319.15 (ft³)
